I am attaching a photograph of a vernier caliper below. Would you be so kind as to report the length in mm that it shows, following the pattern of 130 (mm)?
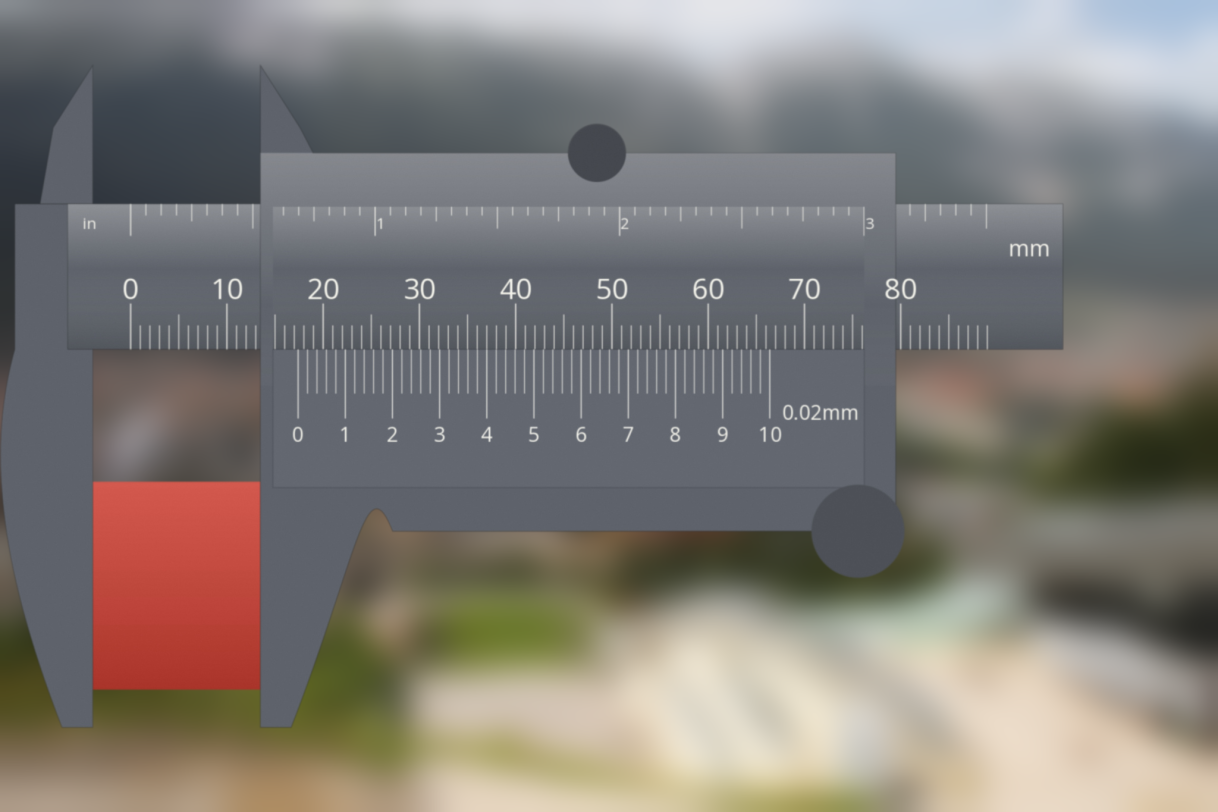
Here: 17.4 (mm)
